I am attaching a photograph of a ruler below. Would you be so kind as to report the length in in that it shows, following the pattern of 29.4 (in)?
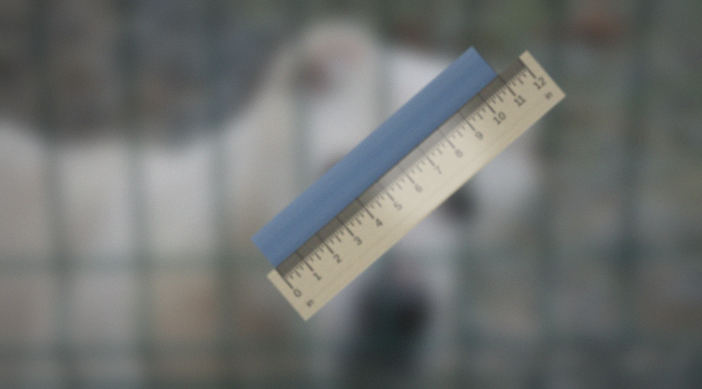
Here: 11 (in)
